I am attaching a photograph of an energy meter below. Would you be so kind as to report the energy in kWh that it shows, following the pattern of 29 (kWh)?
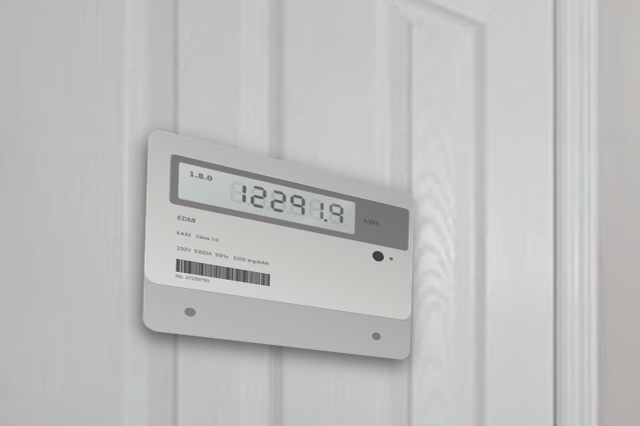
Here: 12291.9 (kWh)
